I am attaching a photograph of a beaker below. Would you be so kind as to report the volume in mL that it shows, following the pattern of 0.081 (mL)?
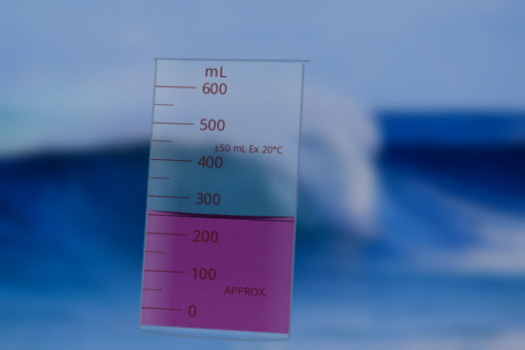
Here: 250 (mL)
